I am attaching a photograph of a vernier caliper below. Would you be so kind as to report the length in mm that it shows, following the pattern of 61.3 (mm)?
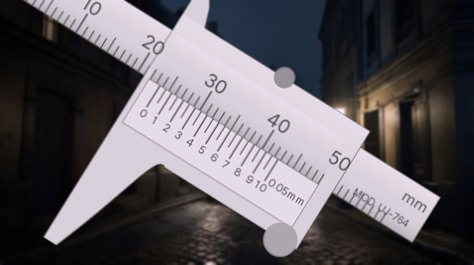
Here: 23.6 (mm)
